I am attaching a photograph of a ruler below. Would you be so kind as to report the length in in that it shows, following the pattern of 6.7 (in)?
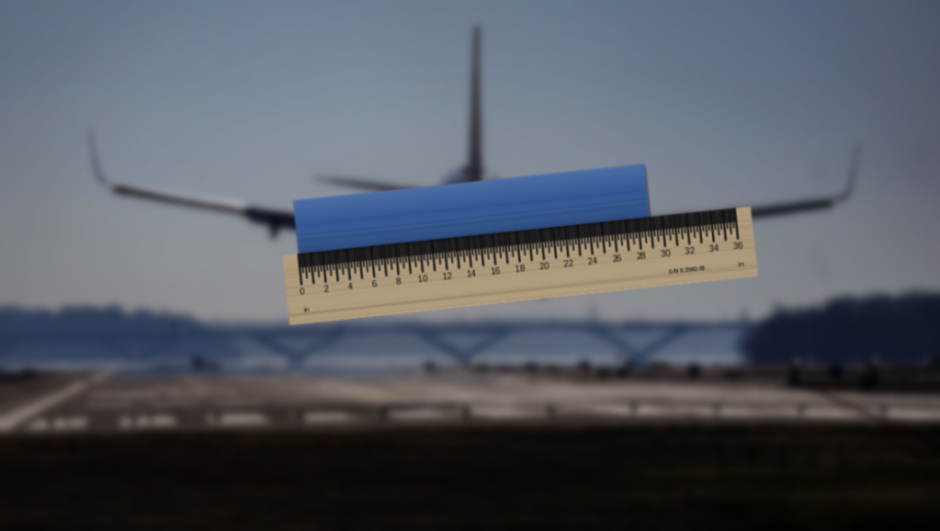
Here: 29 (in)
